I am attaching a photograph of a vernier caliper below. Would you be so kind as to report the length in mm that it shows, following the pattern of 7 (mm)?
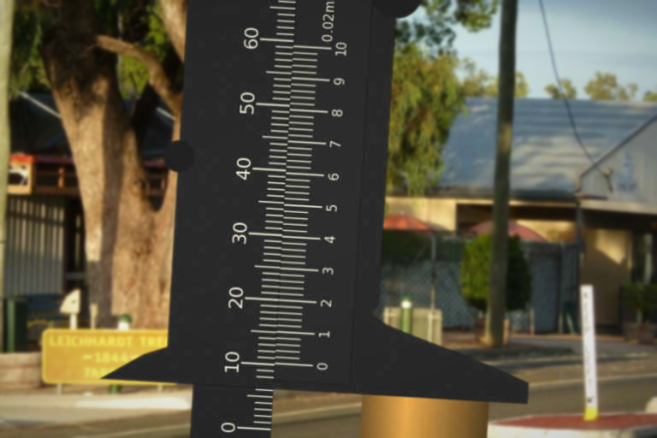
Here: 10.2 (mm)
